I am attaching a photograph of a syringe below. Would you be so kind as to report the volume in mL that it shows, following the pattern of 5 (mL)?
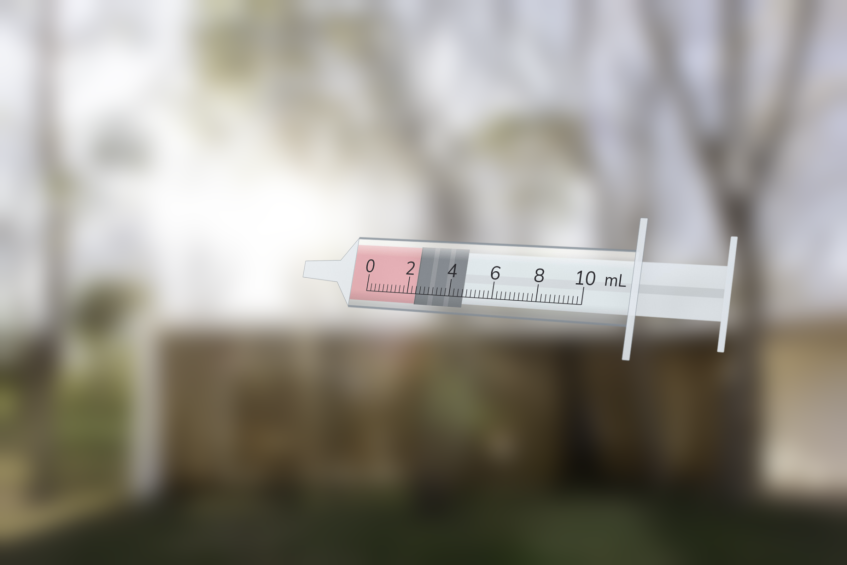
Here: 2.4 (mL)
